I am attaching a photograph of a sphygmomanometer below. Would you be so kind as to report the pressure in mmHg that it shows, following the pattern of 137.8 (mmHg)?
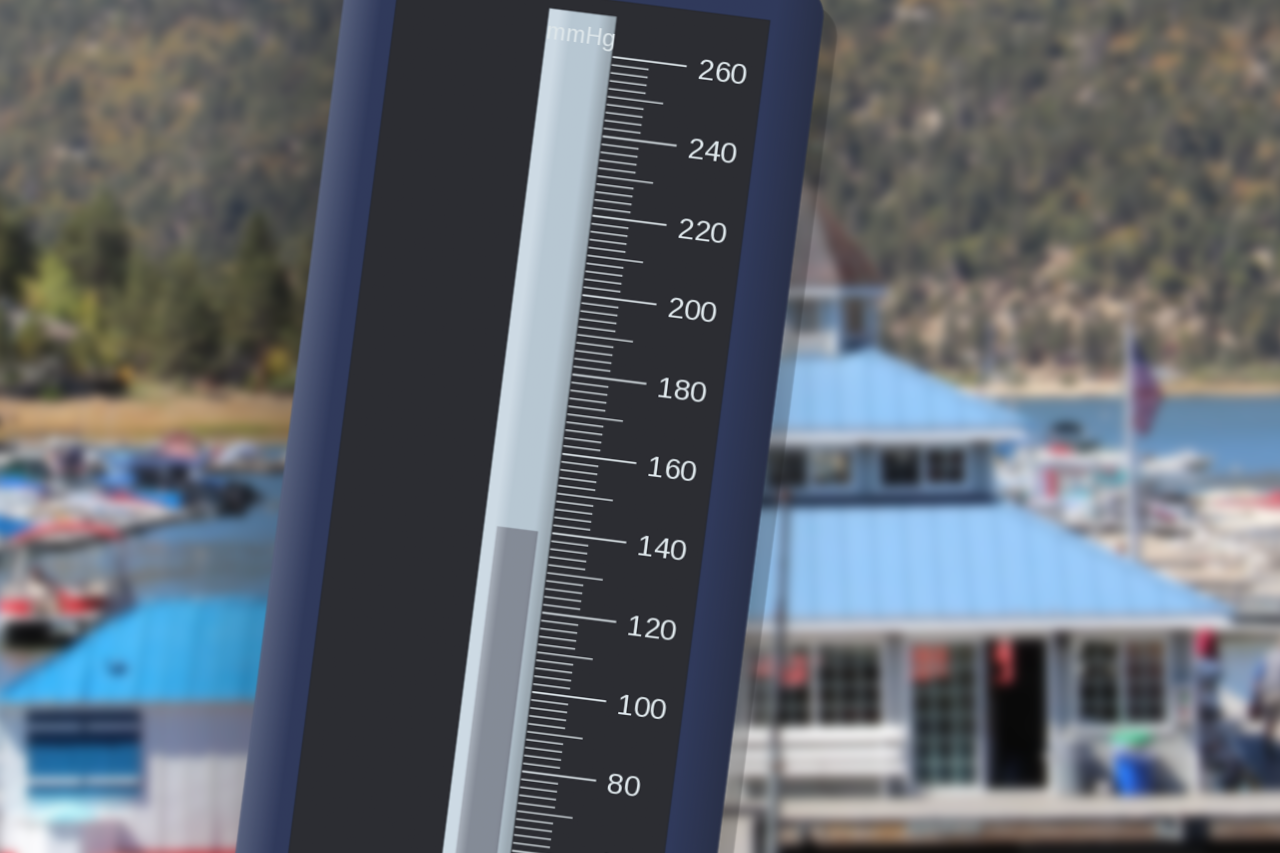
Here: 140 (mmHg)
